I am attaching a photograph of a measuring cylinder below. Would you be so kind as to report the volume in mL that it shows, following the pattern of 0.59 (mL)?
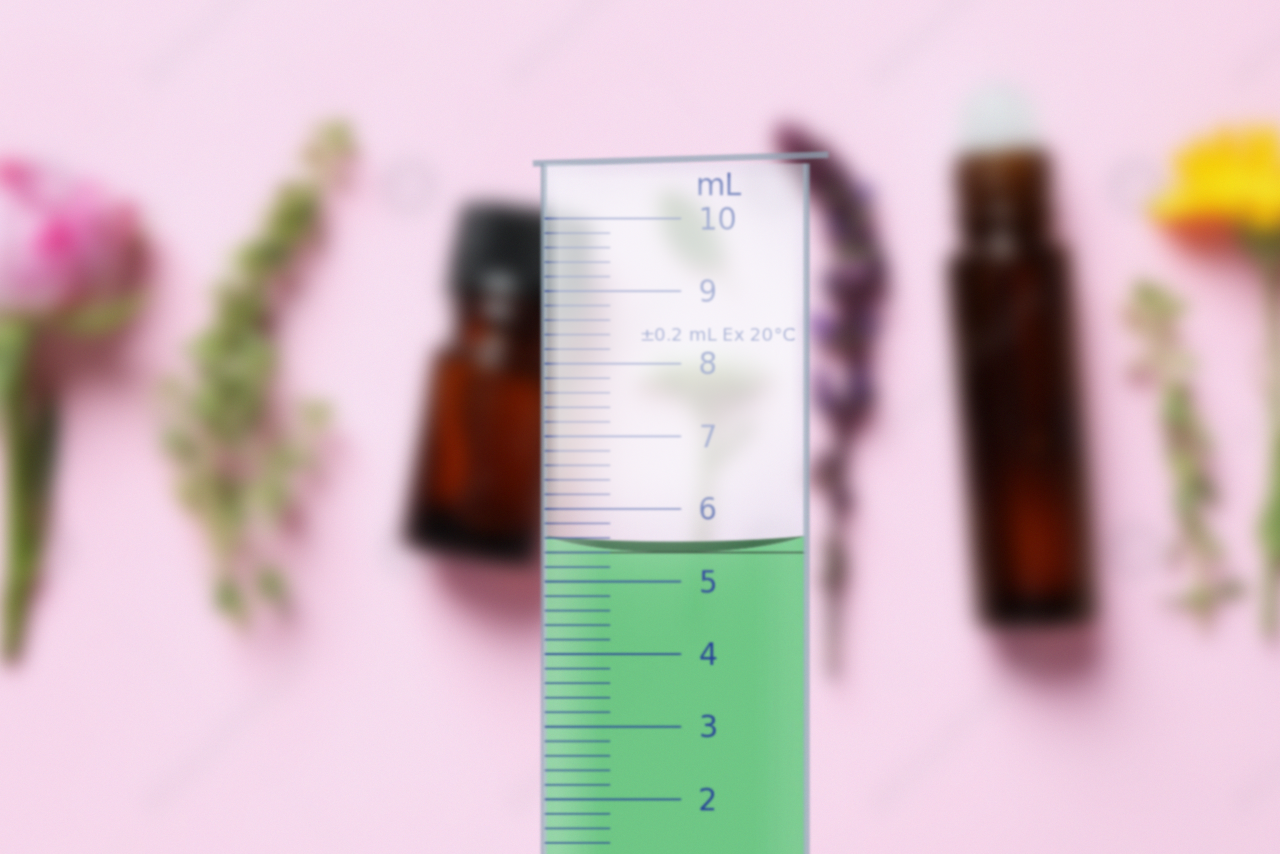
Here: 5.4 (mL)
